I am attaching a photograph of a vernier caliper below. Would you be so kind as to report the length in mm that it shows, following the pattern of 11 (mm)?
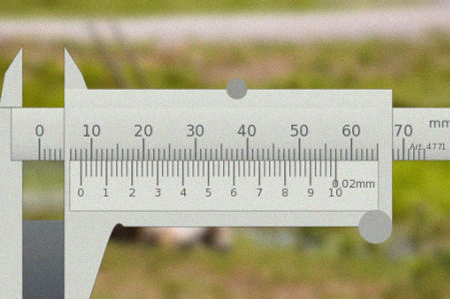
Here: 8.0 (mm)
